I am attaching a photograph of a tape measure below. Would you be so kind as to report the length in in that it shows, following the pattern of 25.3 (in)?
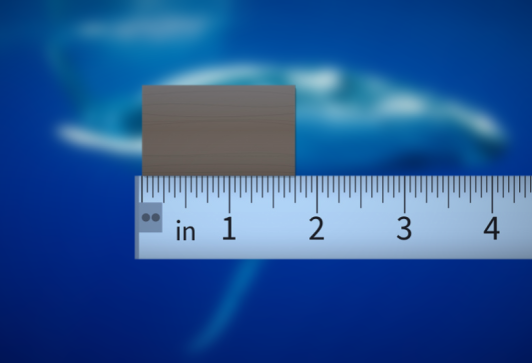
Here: 1.75 (in)
